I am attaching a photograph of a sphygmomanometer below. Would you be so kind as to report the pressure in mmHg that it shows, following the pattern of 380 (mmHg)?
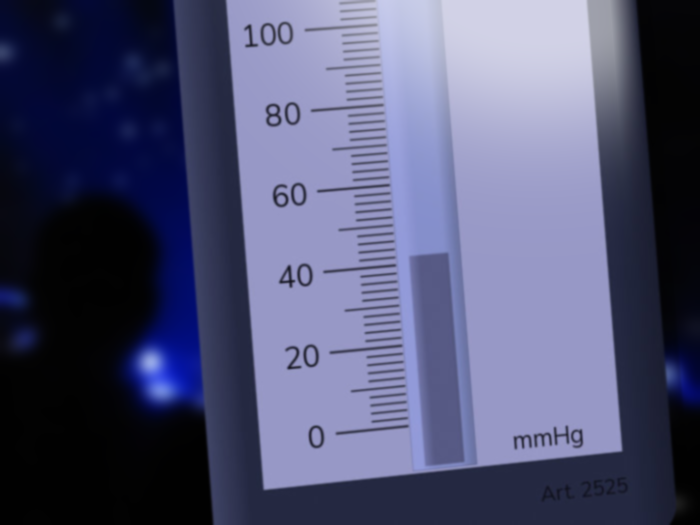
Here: 42 (mmHg)
